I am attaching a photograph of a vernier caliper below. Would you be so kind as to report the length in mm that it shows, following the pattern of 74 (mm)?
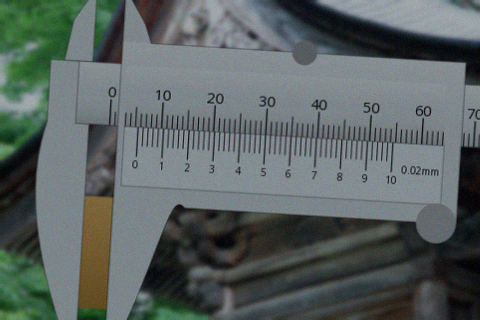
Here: 5.5 (mm)
